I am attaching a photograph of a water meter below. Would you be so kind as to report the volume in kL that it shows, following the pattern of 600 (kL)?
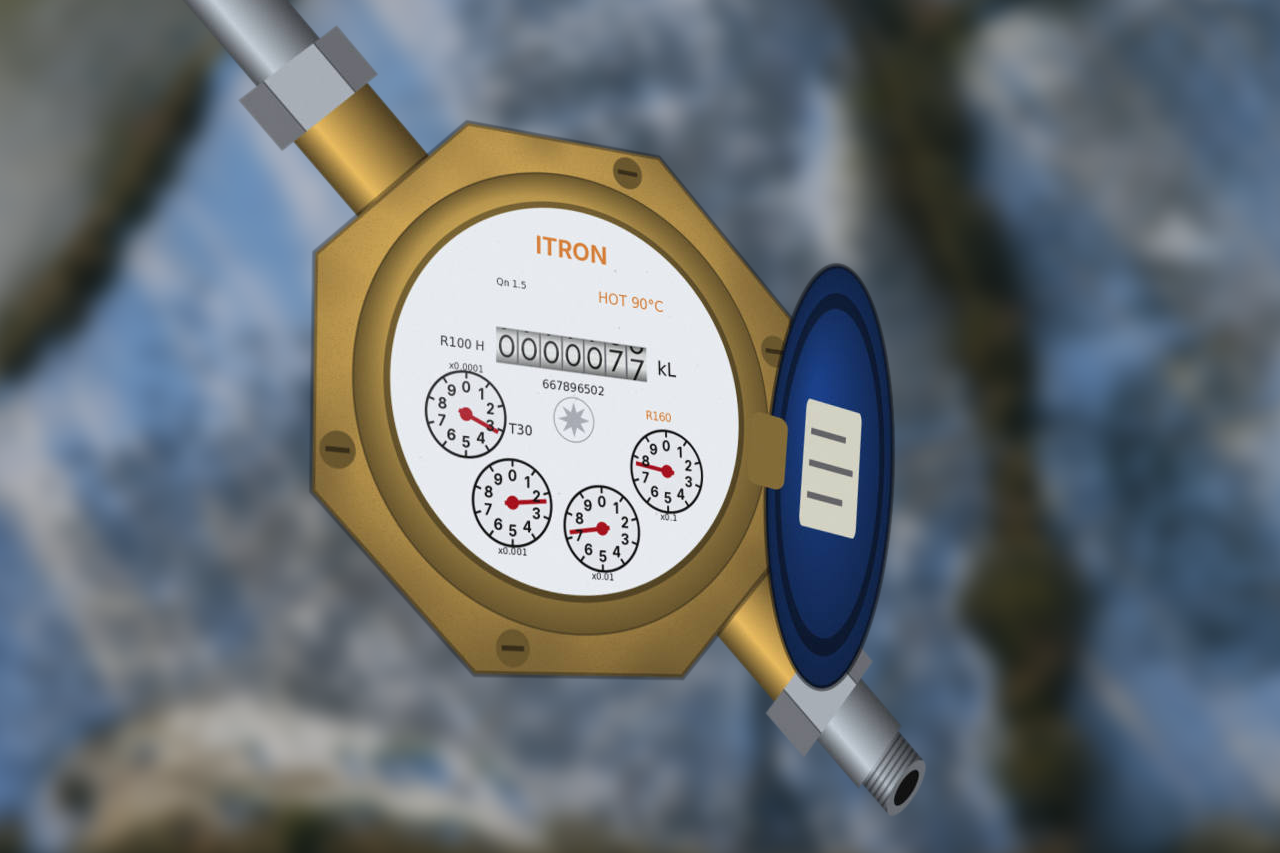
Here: 76.7723 (kL)
